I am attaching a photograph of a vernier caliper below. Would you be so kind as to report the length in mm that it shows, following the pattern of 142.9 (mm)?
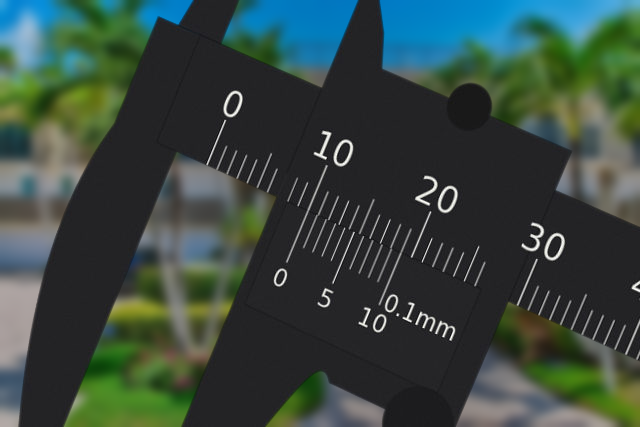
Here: 10.0 (mm)
